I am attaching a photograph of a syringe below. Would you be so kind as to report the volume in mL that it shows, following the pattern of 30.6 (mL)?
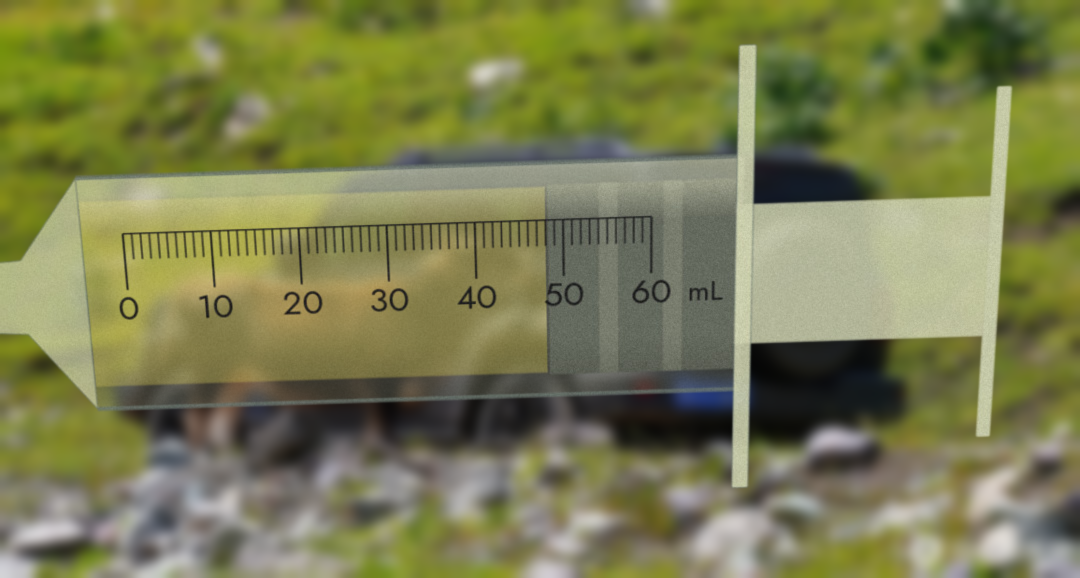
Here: 48 (mL)
